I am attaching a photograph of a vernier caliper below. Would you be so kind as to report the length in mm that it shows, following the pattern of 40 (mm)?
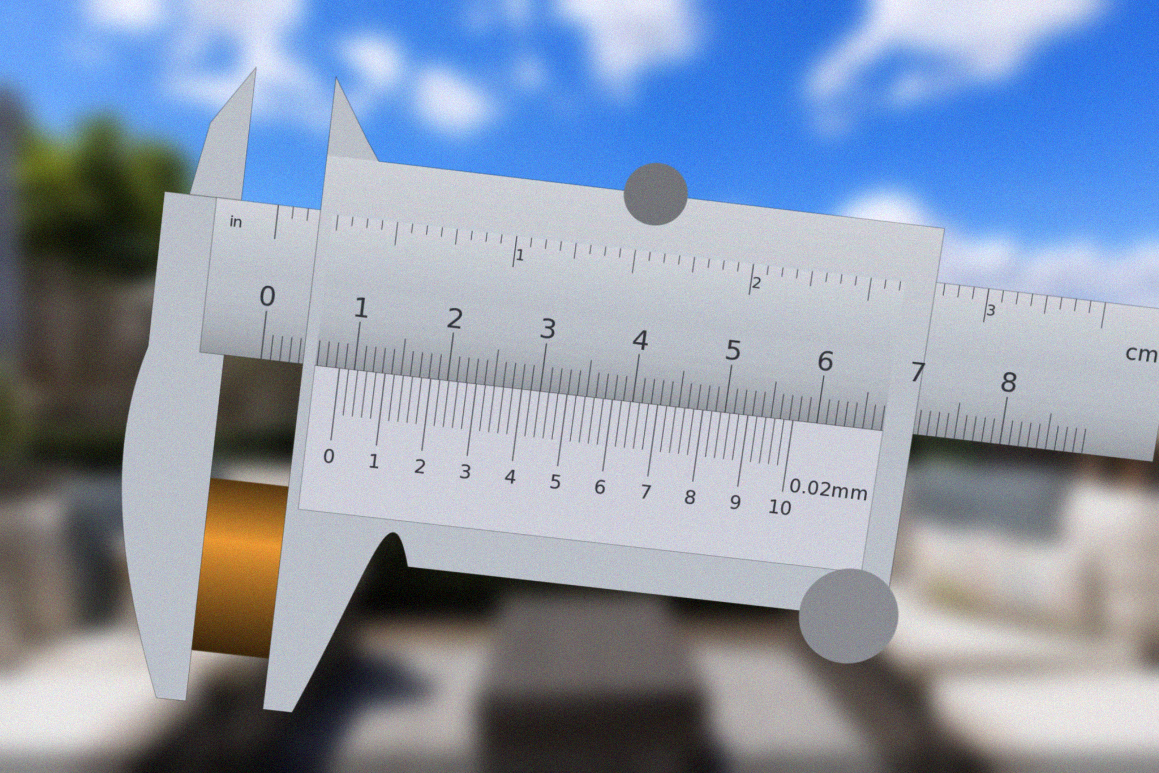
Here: 8.4 (mm)
